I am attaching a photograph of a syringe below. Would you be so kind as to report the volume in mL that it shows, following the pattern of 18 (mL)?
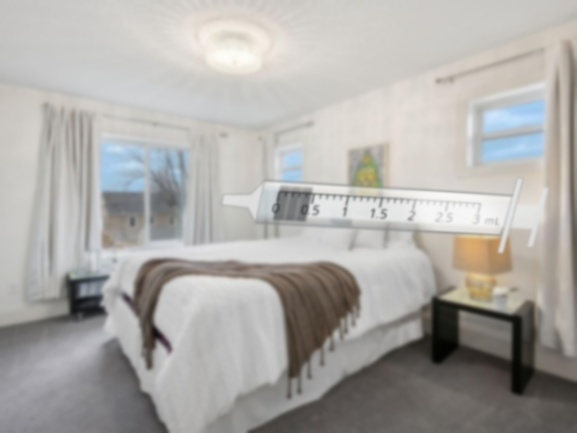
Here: 0 (mL)
